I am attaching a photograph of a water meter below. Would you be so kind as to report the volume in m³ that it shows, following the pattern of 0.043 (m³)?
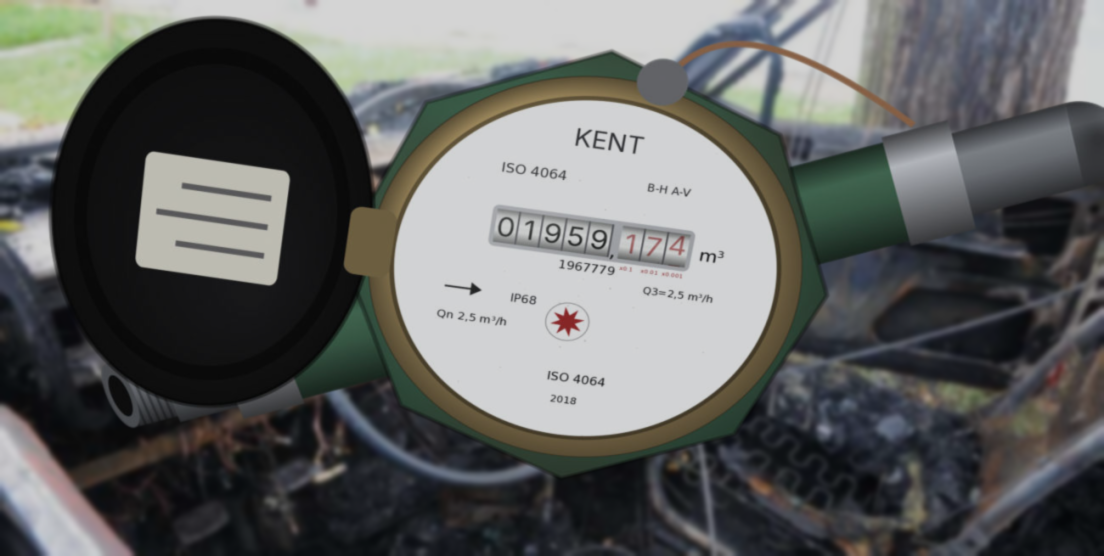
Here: 1959.174 (m³)
